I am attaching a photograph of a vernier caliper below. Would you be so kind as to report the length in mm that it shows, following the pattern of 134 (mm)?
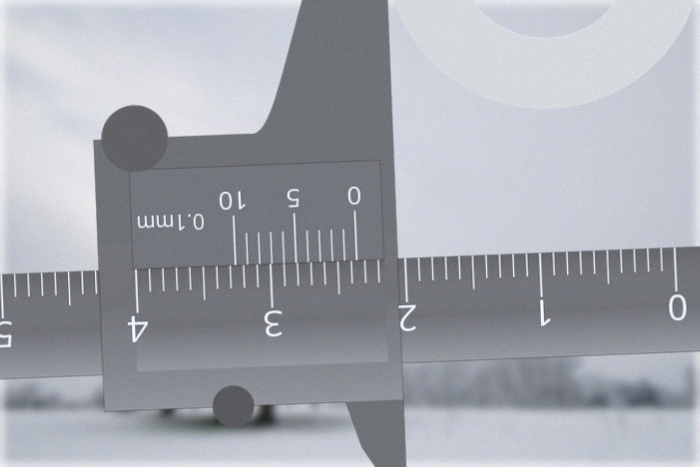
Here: 23.6 (mm)
